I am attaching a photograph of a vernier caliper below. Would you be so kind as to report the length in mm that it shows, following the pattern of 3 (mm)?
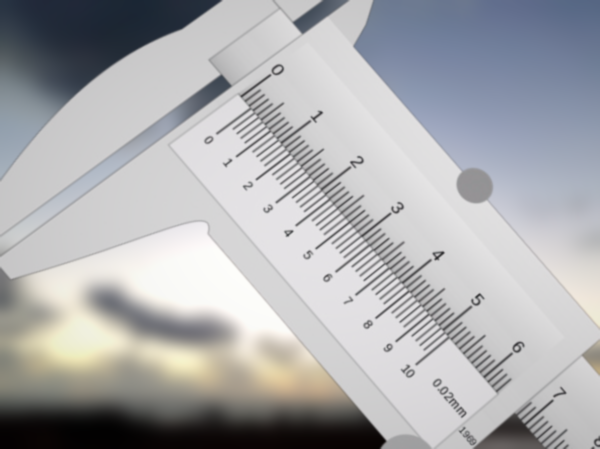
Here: 2.5 (mm)
